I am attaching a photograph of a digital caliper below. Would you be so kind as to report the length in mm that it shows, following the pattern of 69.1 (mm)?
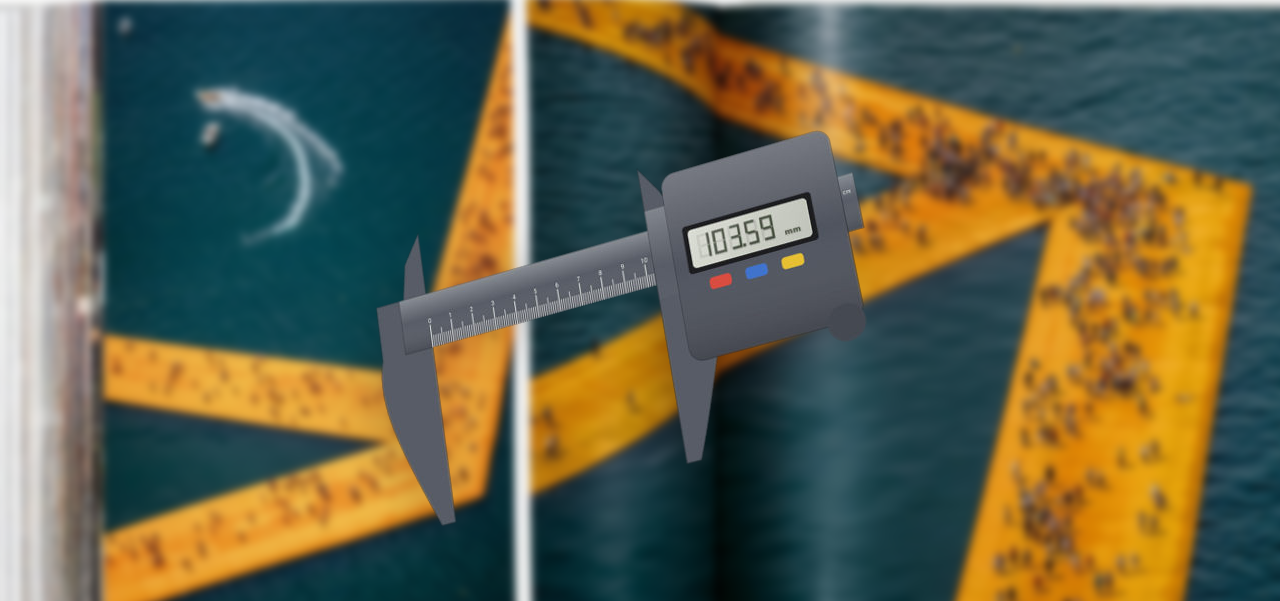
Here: 103.59 (mm)
